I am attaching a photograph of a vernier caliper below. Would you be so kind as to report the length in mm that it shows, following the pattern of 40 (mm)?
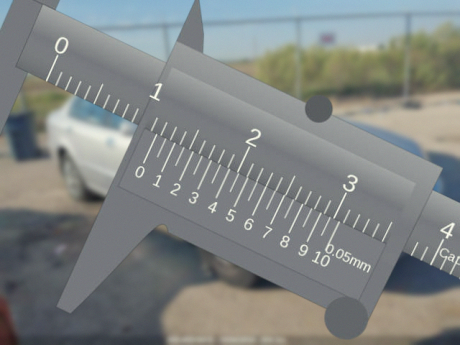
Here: 11.6 (mm)
